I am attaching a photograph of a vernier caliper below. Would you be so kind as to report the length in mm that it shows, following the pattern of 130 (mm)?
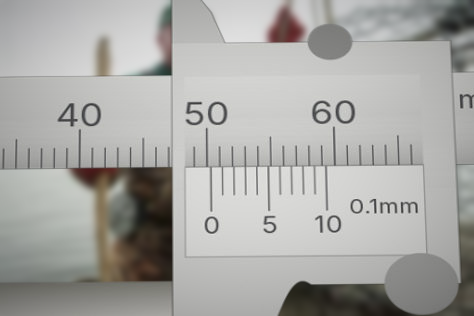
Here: 50.3 (mm)
